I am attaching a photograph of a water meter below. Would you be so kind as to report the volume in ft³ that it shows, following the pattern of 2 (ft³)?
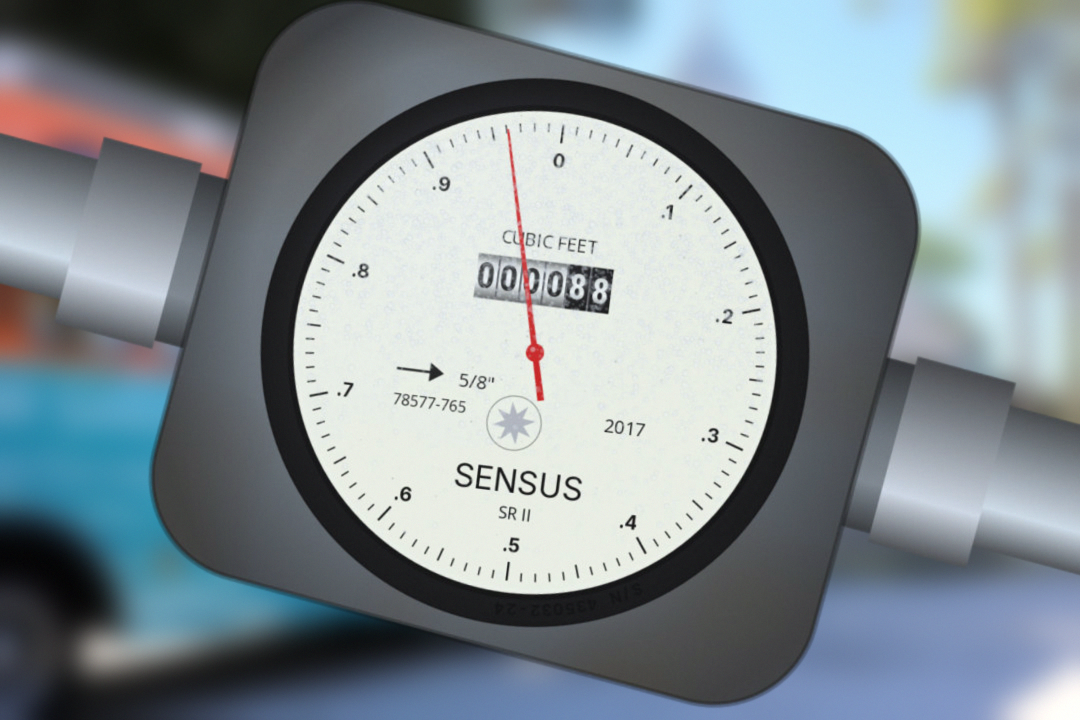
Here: 87.96 (ft³)
